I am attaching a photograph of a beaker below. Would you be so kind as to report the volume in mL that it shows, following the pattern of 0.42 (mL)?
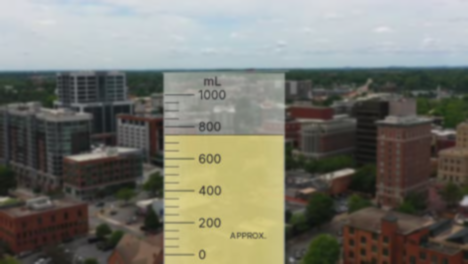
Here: 750 (mL)
